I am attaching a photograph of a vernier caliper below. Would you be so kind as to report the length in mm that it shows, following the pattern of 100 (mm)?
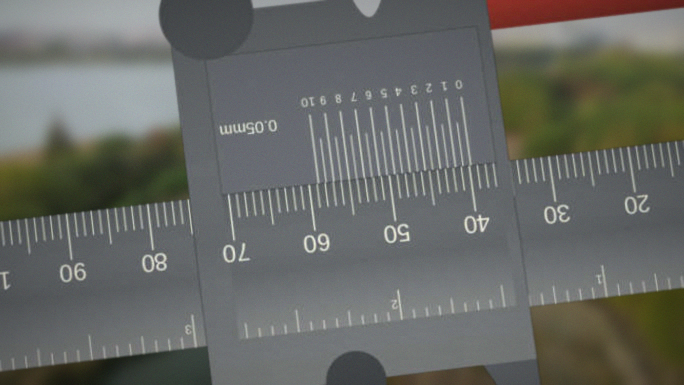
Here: 39.8 (mm)
